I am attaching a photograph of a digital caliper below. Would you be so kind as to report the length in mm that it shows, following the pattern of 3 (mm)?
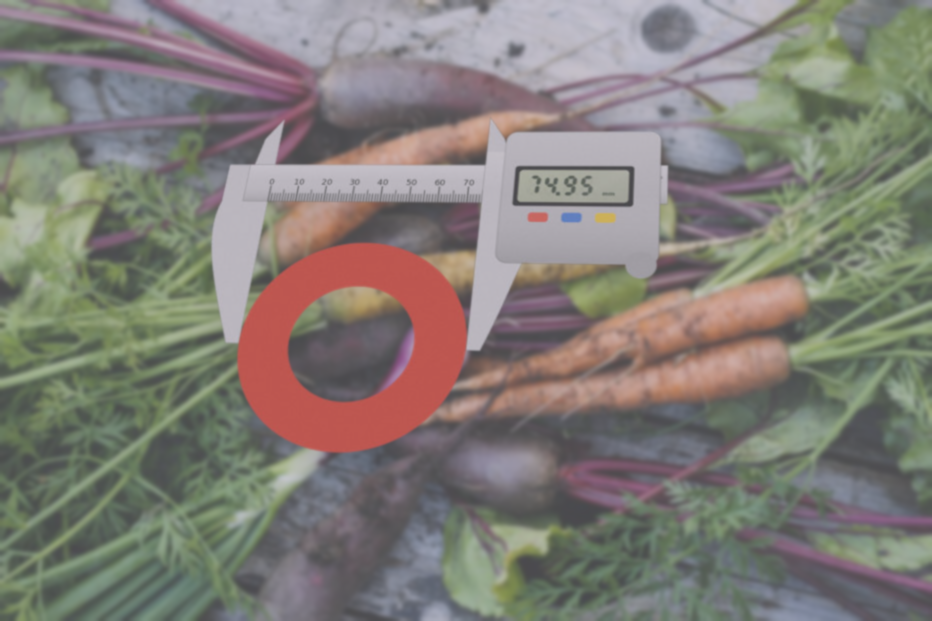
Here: 74.95 (mm)
